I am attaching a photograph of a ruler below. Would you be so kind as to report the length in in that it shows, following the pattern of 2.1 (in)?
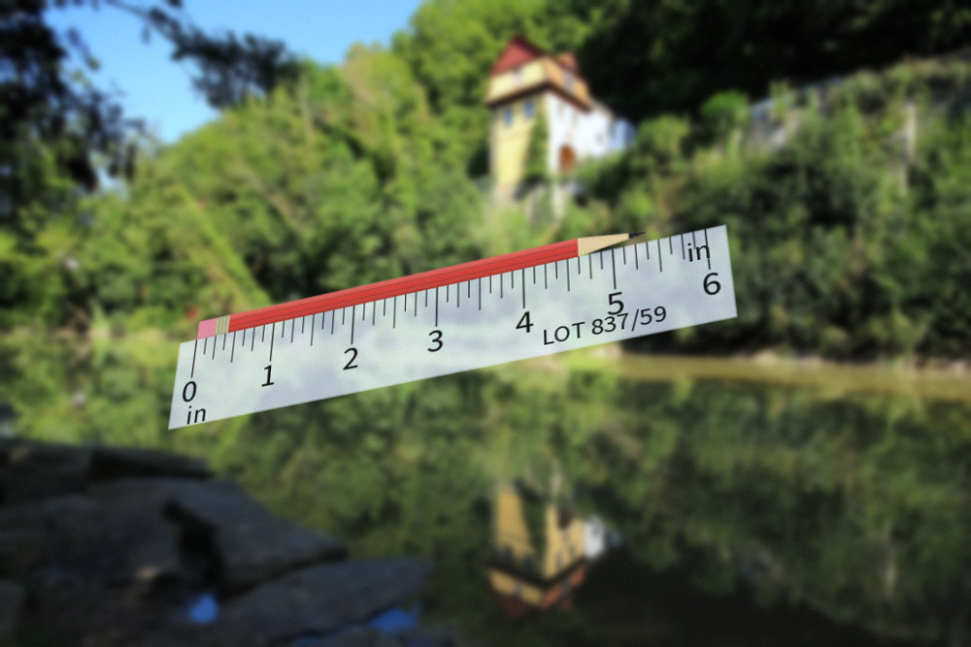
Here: 5.375 (in)
